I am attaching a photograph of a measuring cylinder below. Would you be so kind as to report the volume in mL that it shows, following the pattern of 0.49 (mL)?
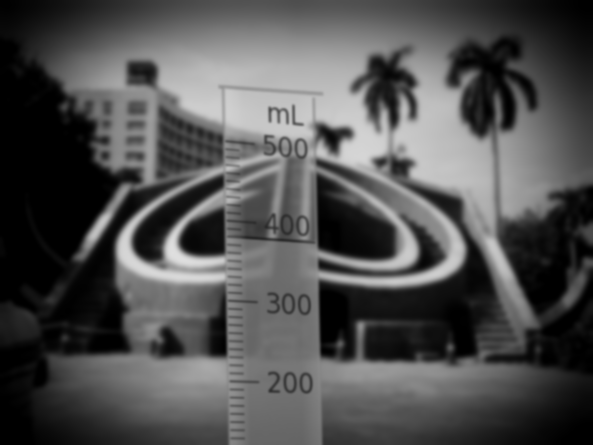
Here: 380 (mL)
